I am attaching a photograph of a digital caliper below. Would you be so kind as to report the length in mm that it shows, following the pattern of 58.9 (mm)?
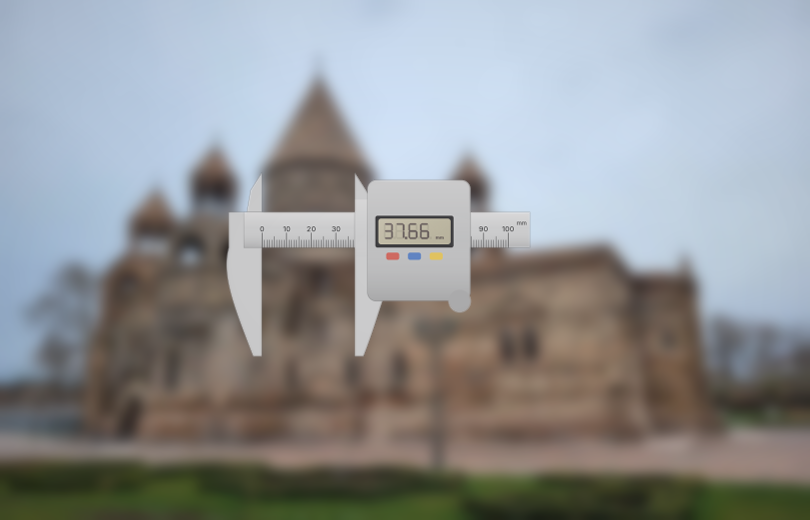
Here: 37.66 (mm)
